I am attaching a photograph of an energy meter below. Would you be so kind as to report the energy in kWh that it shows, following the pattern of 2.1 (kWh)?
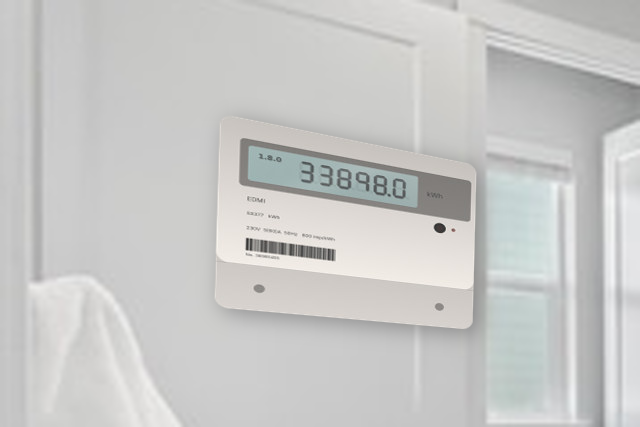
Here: 33898.0 (kWh)
